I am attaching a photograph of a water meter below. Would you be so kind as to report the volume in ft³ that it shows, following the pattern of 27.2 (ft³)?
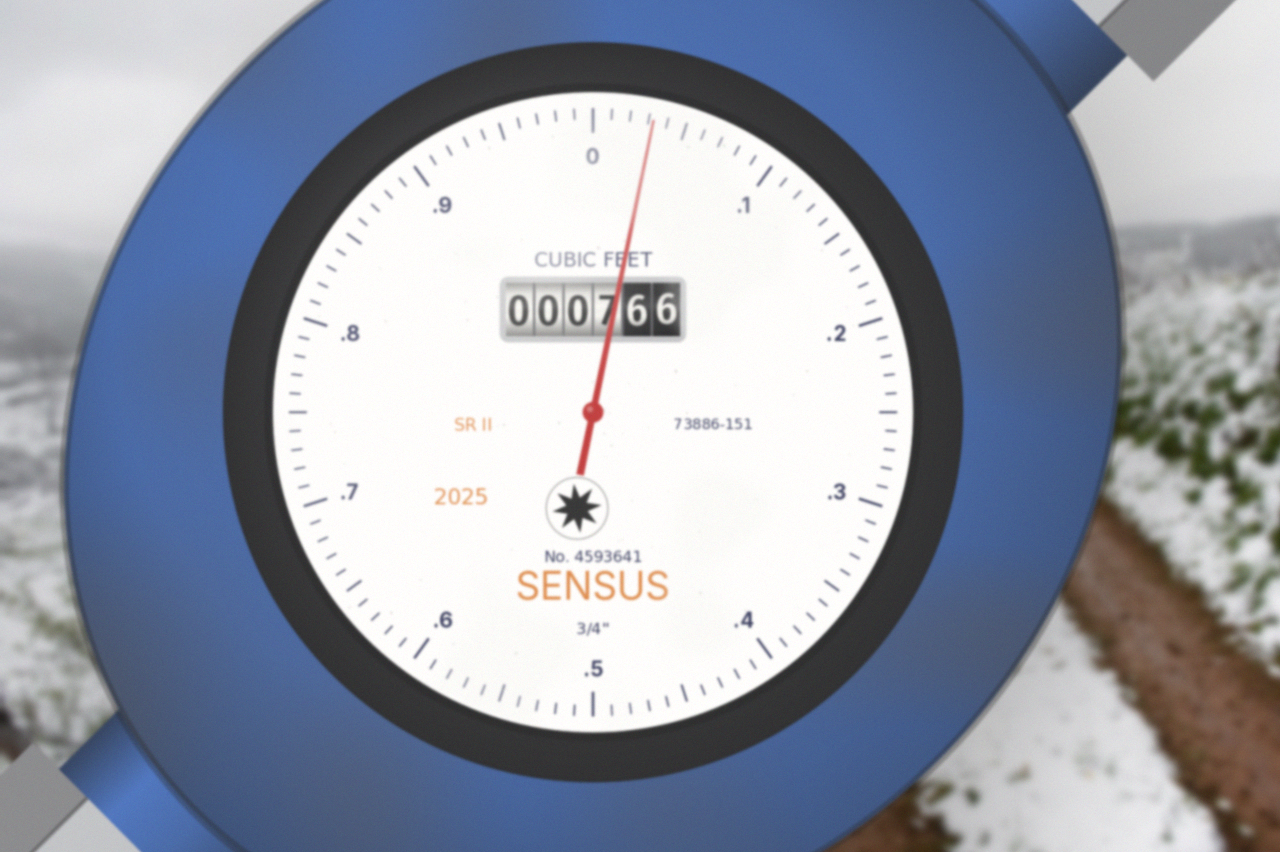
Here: 766.03 (ft³)
